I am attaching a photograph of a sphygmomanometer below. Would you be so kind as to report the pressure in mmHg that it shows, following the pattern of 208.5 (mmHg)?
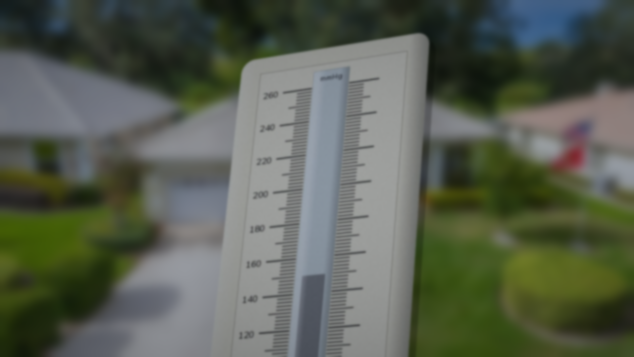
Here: 150 (mmHg)
